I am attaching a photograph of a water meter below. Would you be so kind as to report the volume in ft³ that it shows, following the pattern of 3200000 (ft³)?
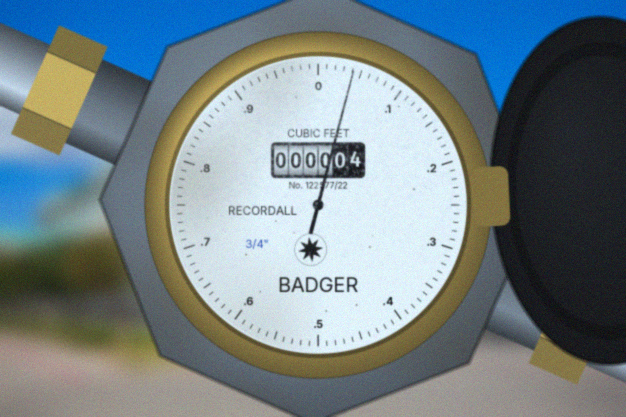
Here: 4.04 (ft³)
